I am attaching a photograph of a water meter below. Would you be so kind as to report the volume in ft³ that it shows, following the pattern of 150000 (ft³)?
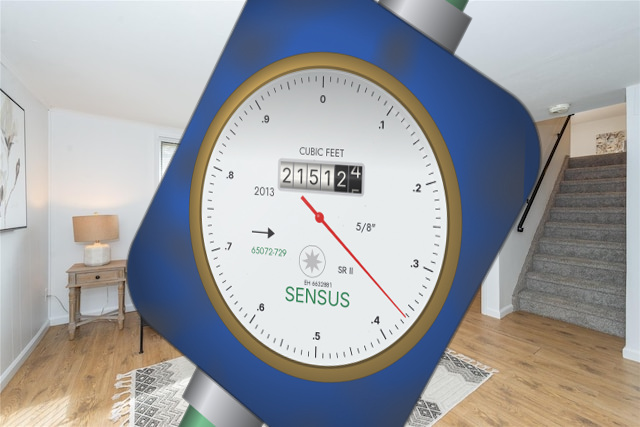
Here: 215124.36 (ft³)
